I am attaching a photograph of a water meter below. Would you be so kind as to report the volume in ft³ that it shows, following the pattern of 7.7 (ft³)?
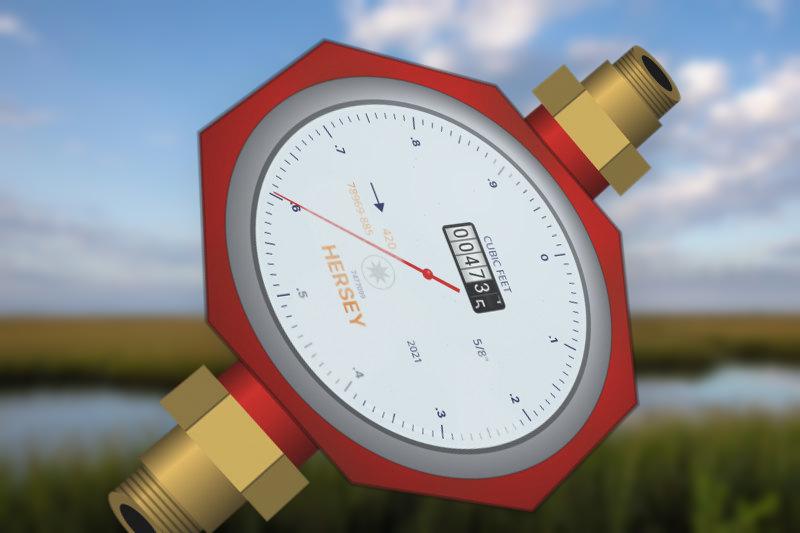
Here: 4734.60 (ft³)
